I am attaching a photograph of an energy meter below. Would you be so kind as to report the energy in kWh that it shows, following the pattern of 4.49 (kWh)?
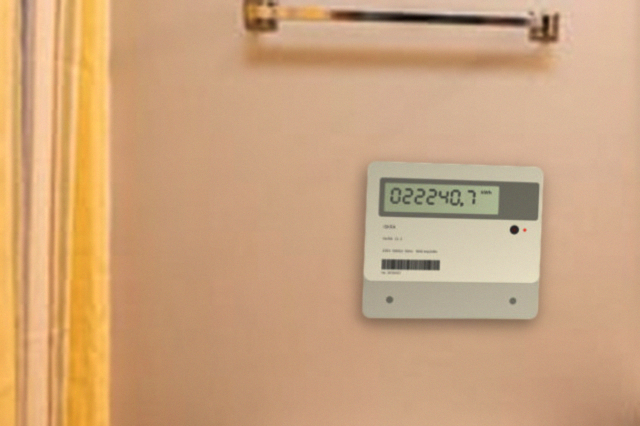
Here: 22240.7 (kWh)
